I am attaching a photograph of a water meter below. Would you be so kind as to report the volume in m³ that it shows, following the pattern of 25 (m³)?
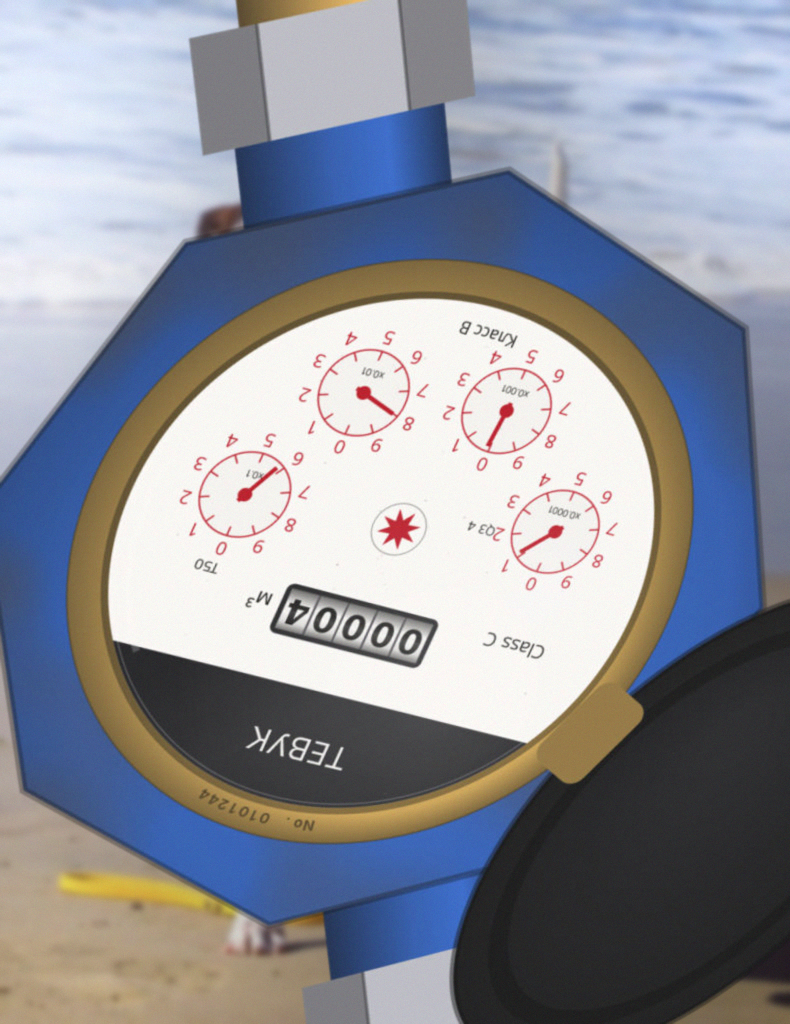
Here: 4.5801 (m³)
